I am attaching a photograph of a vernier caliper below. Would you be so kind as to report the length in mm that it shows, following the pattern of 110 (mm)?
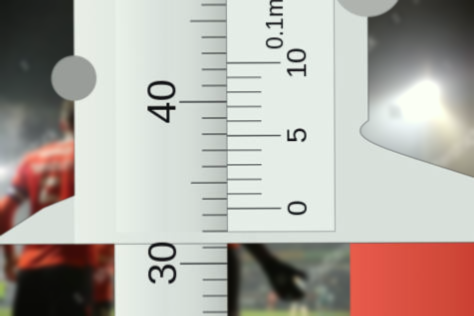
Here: 33.4 (mm)
